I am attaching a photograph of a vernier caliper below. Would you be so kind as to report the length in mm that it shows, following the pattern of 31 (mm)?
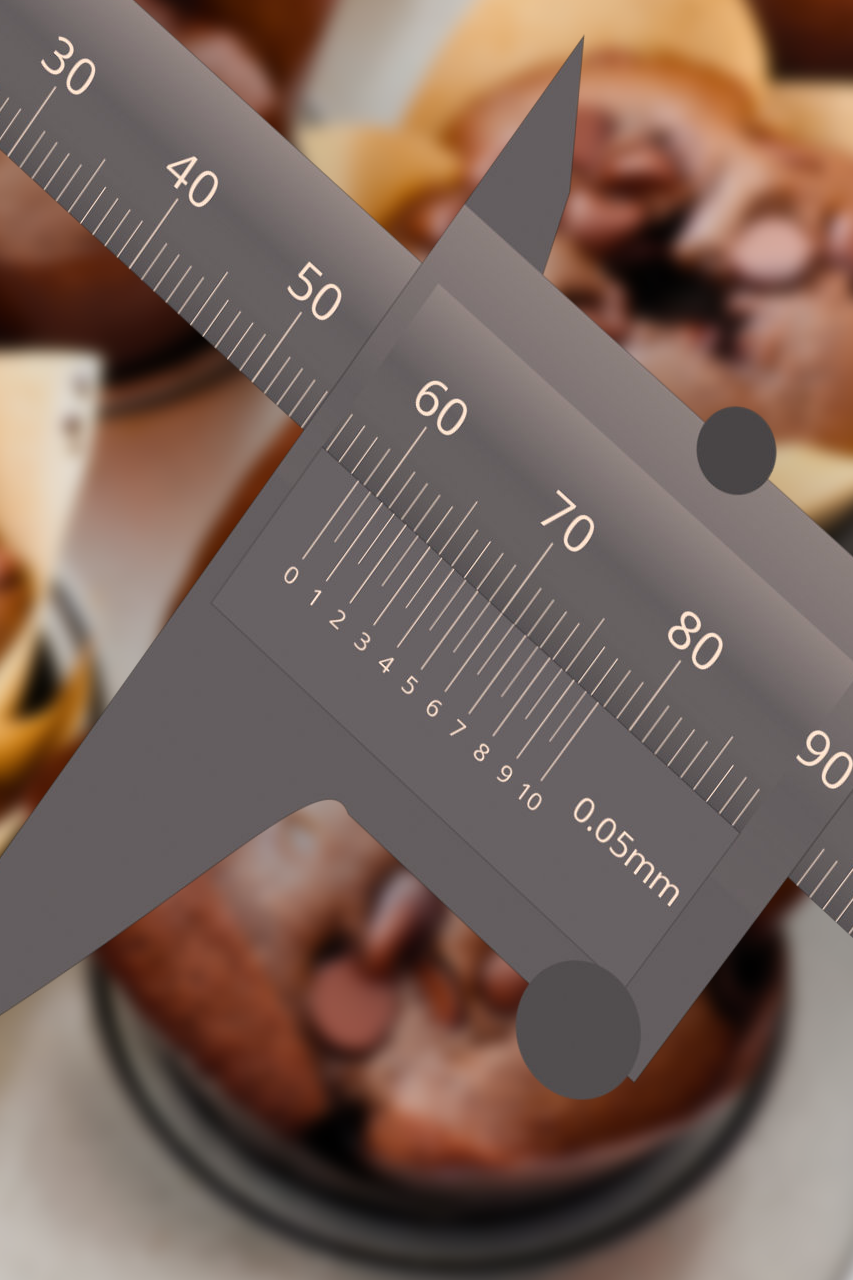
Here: 58.6 (mm)
